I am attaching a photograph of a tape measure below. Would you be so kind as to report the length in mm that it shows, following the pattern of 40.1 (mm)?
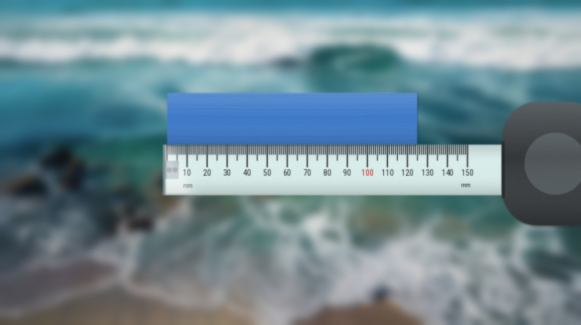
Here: 125 (mm)
